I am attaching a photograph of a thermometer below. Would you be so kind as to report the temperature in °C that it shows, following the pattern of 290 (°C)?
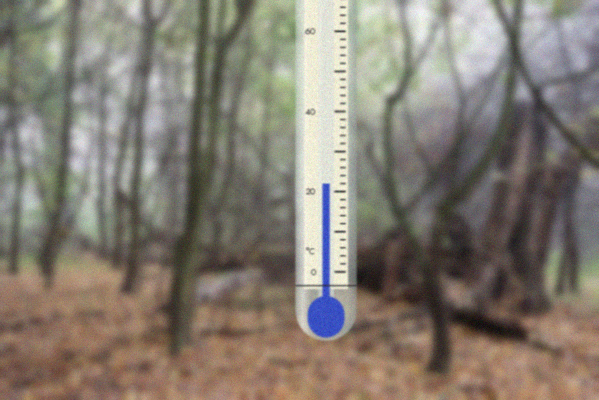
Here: 22 (°C)
